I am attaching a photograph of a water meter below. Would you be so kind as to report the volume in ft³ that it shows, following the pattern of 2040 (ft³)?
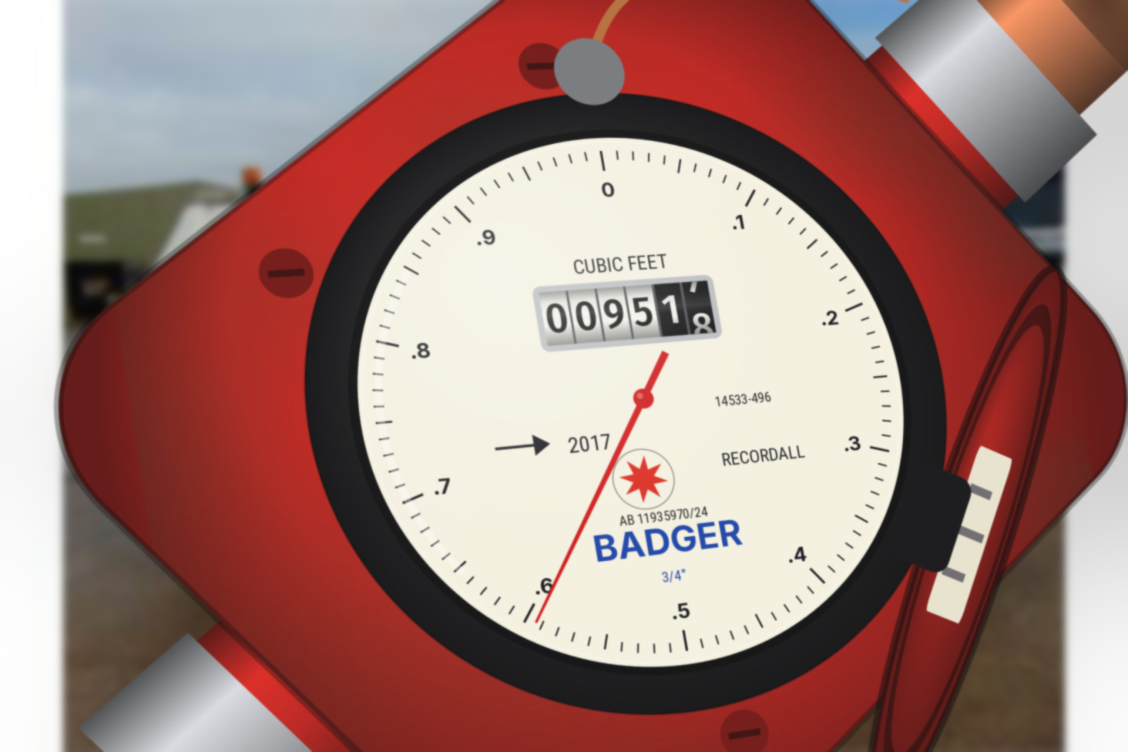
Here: 9517.59 (ft³)
